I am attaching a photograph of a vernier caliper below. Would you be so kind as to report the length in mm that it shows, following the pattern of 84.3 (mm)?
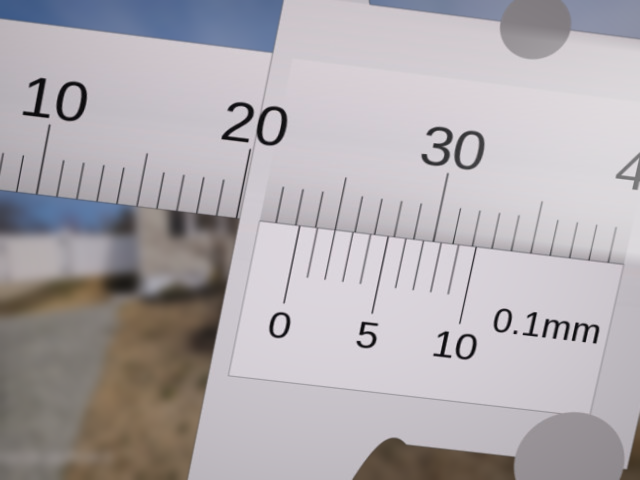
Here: 23.2 (mm)
